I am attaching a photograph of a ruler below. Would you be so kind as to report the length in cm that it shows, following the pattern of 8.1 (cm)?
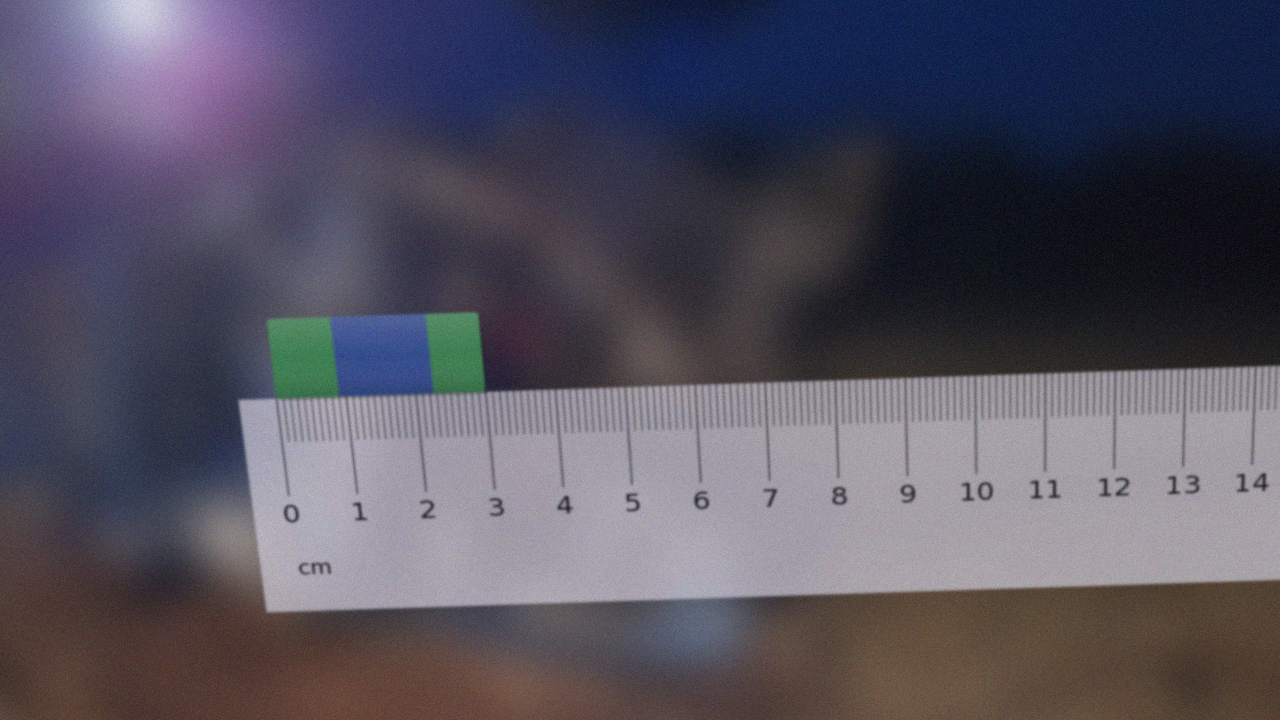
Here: 3 (cm)
